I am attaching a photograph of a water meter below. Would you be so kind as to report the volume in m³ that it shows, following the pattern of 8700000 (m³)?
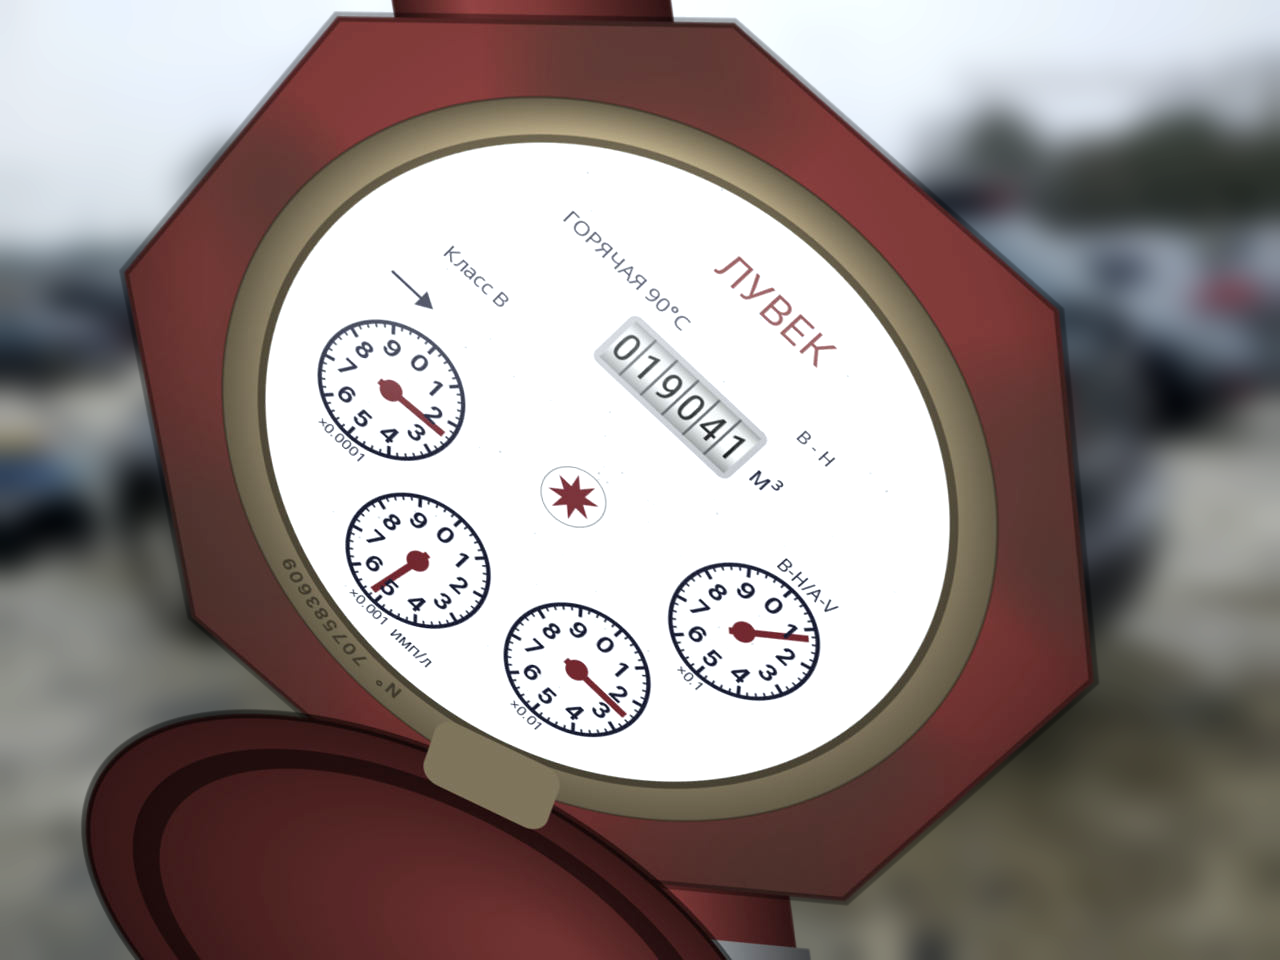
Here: 19041.1252 (m³)
